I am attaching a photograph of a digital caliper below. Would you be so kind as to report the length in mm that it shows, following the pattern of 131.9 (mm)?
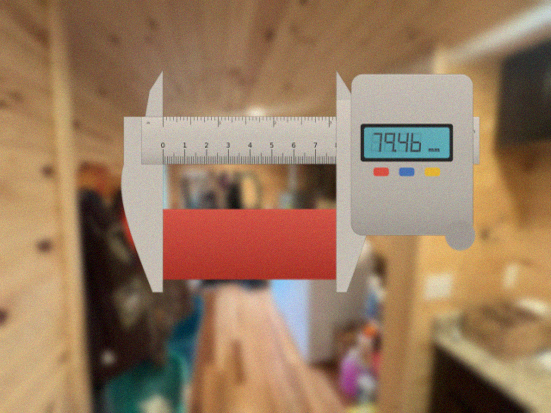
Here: 79.46 (mm)
